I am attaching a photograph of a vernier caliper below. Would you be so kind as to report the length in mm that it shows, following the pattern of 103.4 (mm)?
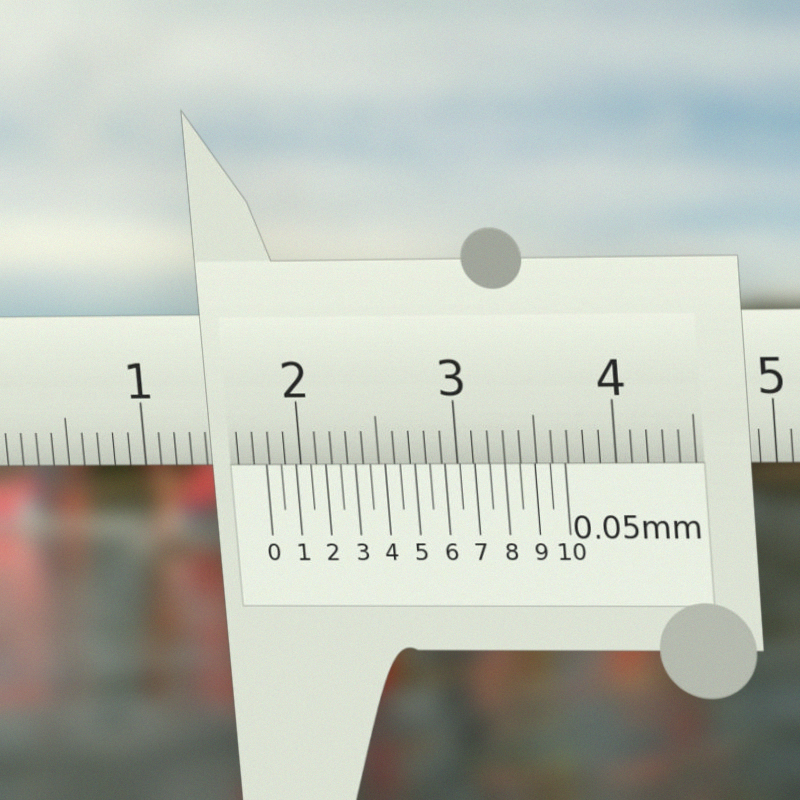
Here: 17.8 (mm)
